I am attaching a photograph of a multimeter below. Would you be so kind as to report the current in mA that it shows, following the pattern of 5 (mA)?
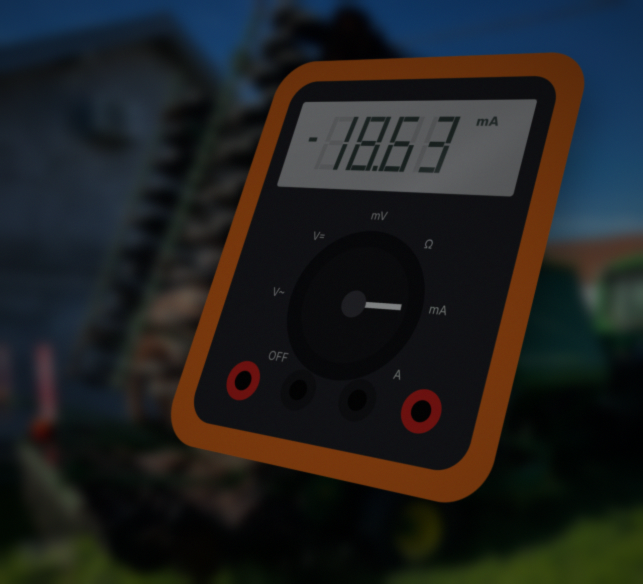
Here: -18.63 (mA)
